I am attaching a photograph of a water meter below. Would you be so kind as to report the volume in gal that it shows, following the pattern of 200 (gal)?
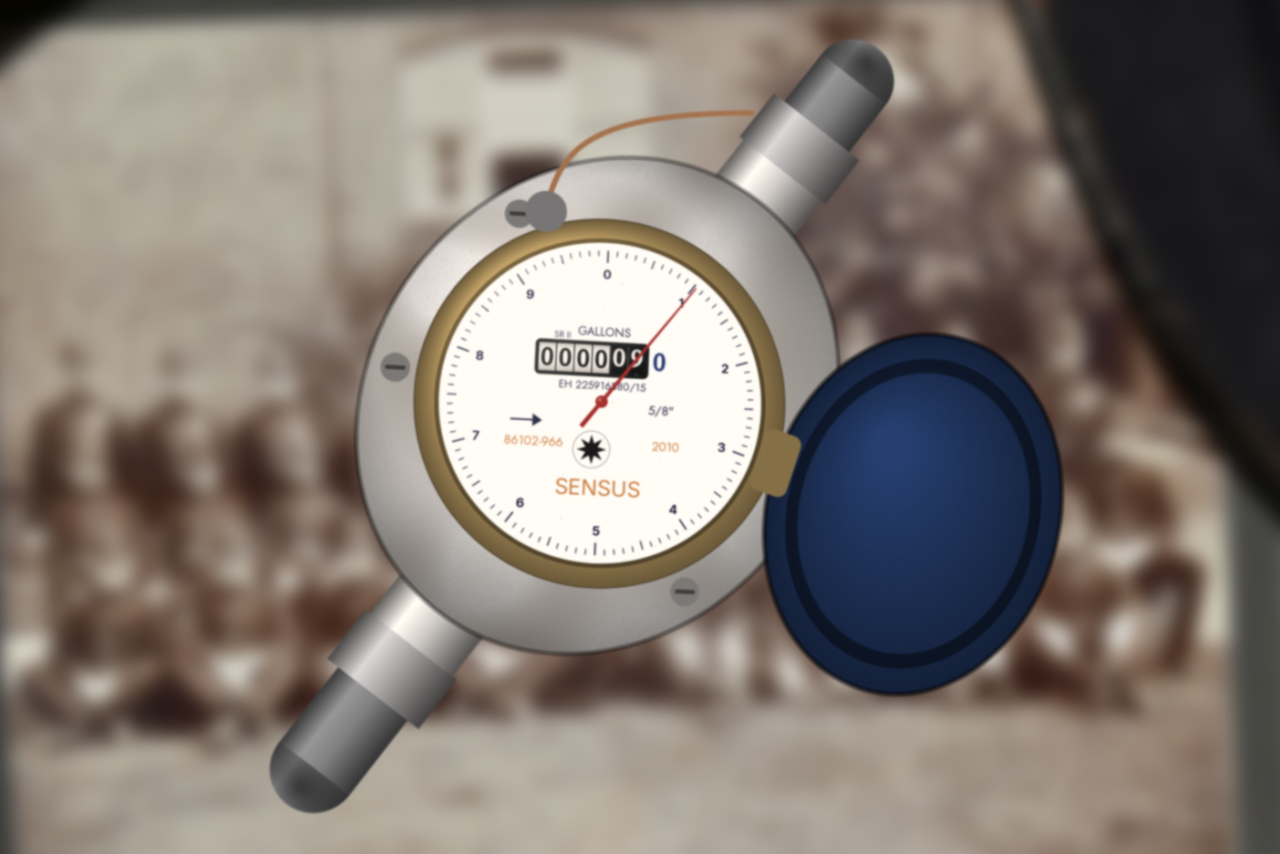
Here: 91.0 (gal)
